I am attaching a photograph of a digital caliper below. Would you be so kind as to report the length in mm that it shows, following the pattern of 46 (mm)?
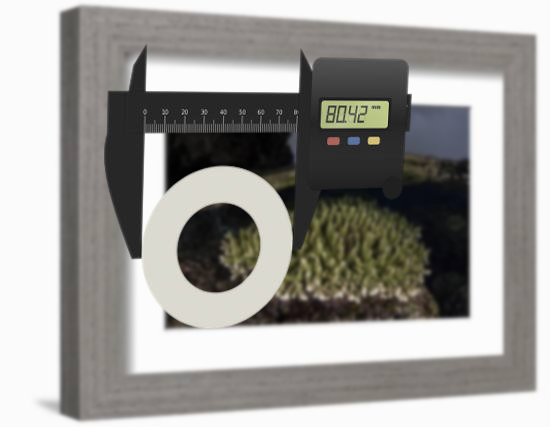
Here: 80.42 (mm)
